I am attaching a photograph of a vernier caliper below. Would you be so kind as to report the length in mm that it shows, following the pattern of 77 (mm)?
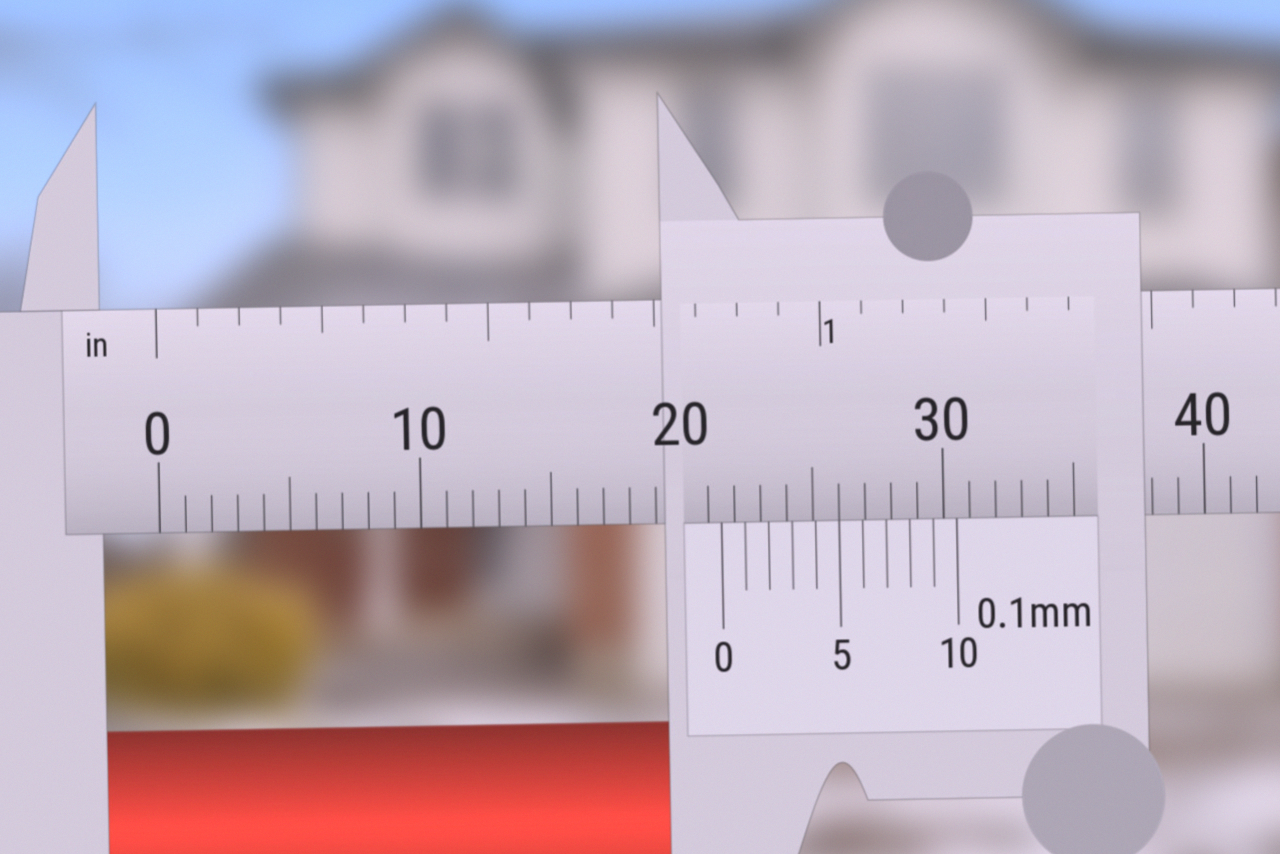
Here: 21.5 (mm)
